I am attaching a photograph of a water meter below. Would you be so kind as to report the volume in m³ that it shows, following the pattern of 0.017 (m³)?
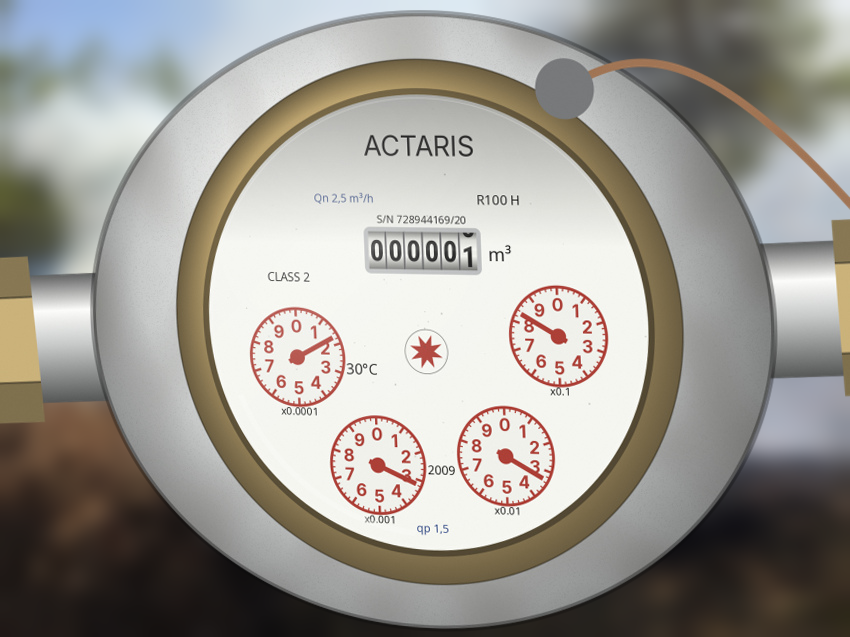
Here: 0.8331 (m³)
